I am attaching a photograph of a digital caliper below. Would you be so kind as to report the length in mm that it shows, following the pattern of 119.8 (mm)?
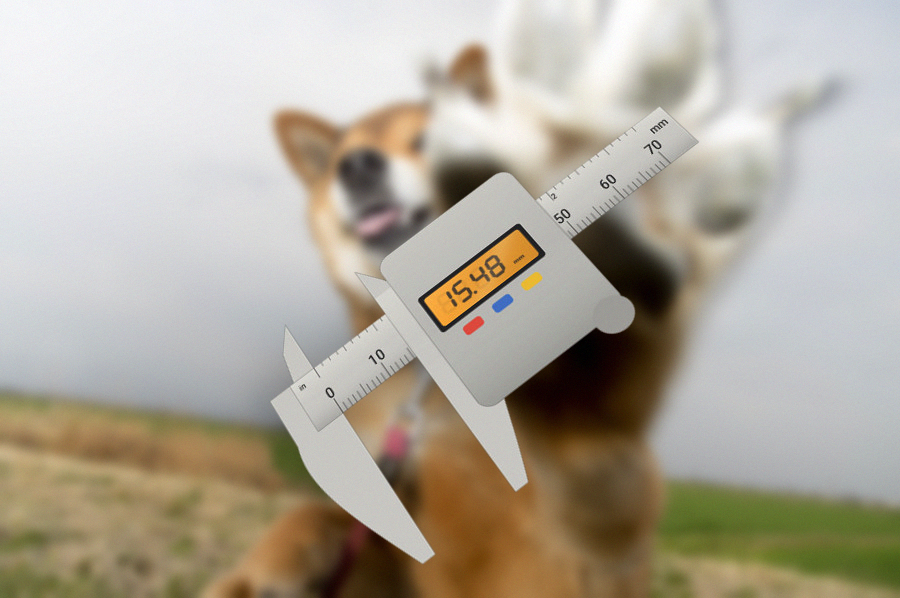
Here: 15.48 (mm)
